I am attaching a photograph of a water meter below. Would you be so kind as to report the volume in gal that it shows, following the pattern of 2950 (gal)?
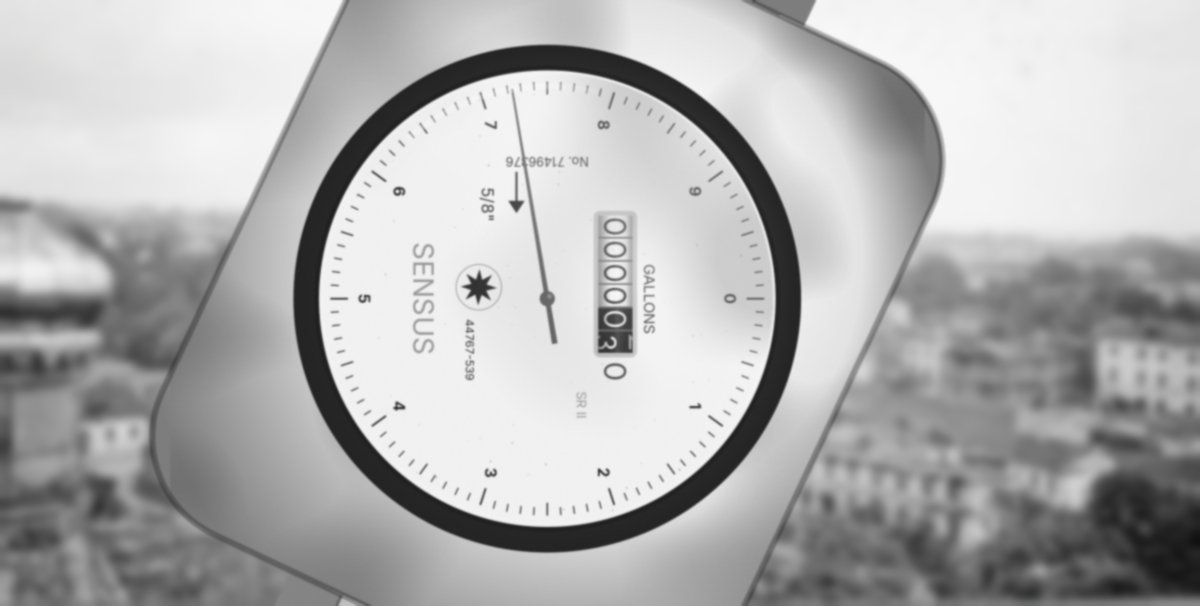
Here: 27.2 (gal)
